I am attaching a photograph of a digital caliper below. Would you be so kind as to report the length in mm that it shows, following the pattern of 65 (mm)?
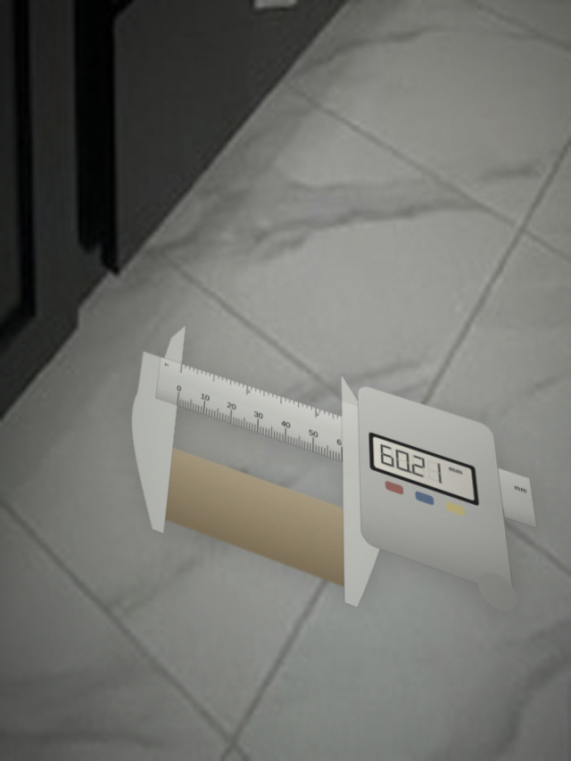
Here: 60.21 (mm)
